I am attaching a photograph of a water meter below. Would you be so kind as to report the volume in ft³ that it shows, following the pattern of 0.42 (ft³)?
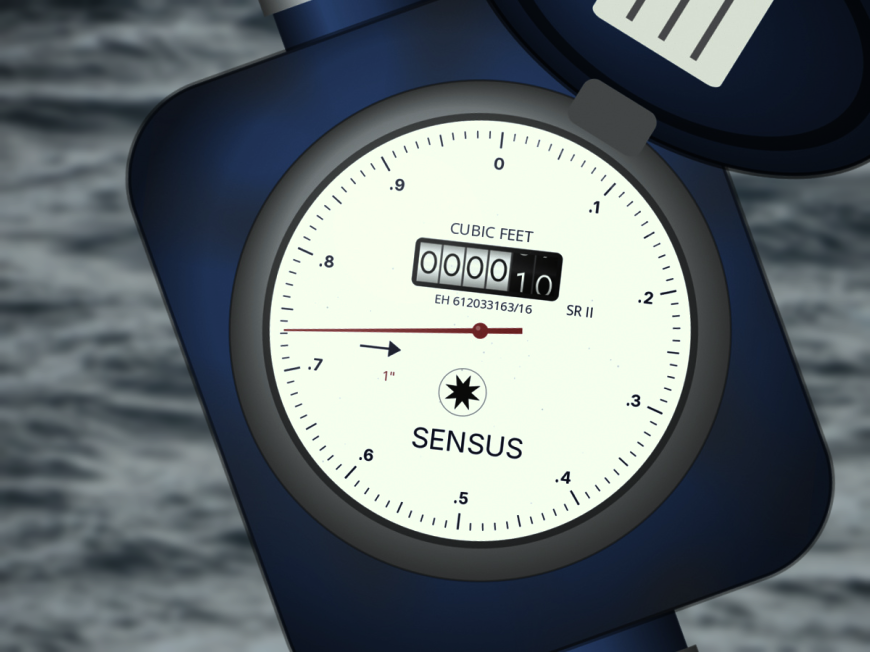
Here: 9.73 (ft³)
